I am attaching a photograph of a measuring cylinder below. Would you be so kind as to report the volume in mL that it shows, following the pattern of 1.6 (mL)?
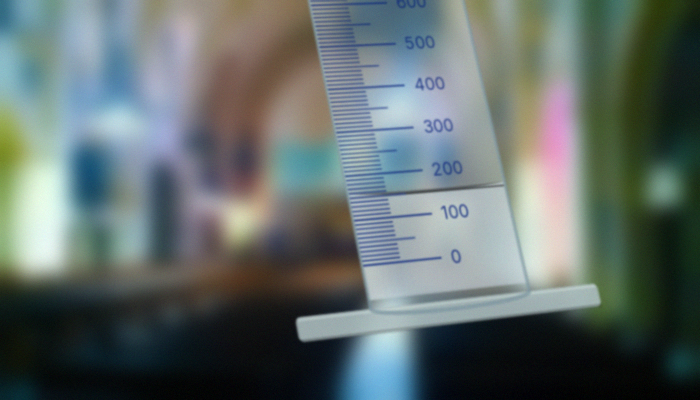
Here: 150 (mL)
